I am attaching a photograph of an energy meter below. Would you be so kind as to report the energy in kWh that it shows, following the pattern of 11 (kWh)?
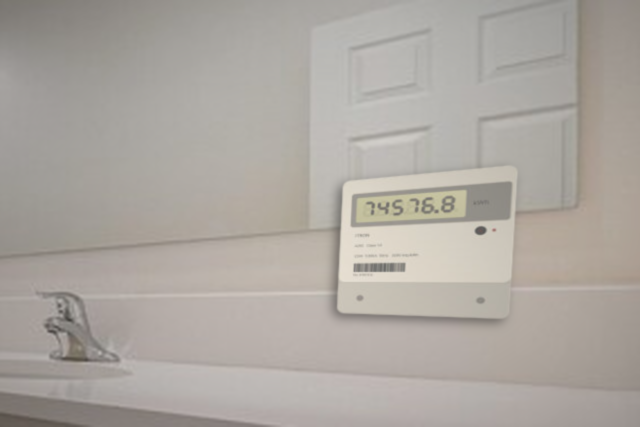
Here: 74576.8 (kWh)
